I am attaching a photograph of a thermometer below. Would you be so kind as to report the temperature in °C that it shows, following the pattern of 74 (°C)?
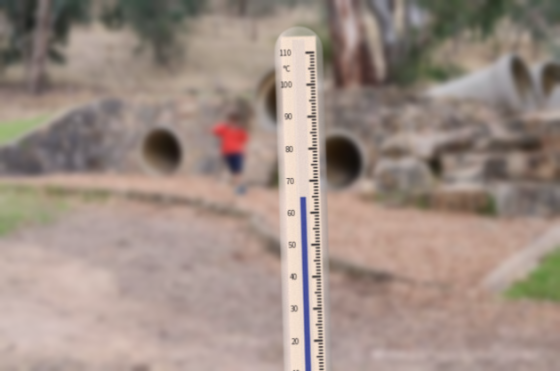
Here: 65 (°C)
